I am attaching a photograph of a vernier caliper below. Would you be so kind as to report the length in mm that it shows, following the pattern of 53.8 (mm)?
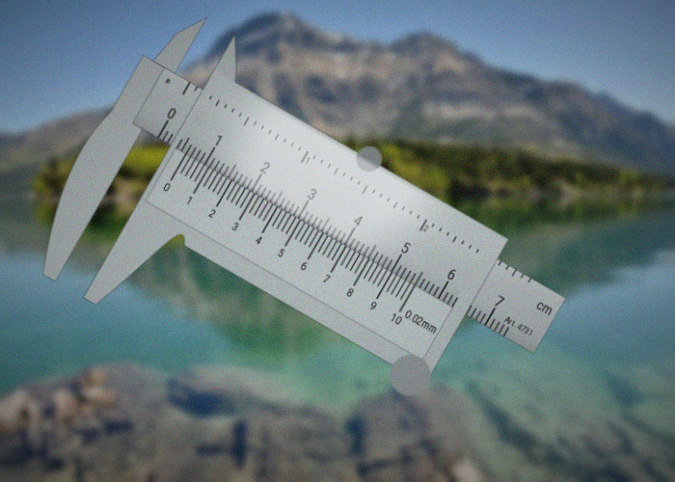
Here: 6.0 (mm)
